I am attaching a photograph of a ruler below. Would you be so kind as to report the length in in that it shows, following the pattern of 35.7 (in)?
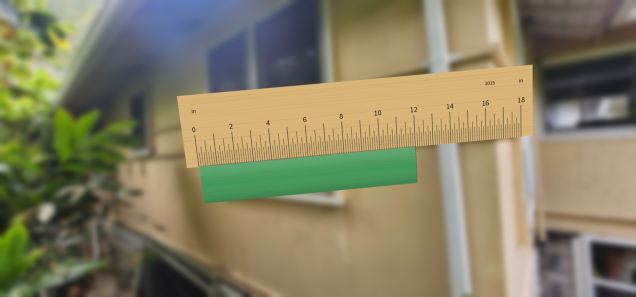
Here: 12 (in)
